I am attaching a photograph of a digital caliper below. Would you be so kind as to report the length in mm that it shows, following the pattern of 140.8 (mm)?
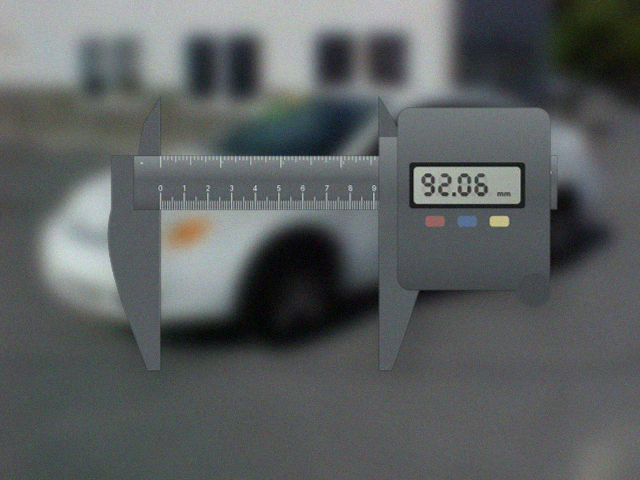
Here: 92.06 (mm)
